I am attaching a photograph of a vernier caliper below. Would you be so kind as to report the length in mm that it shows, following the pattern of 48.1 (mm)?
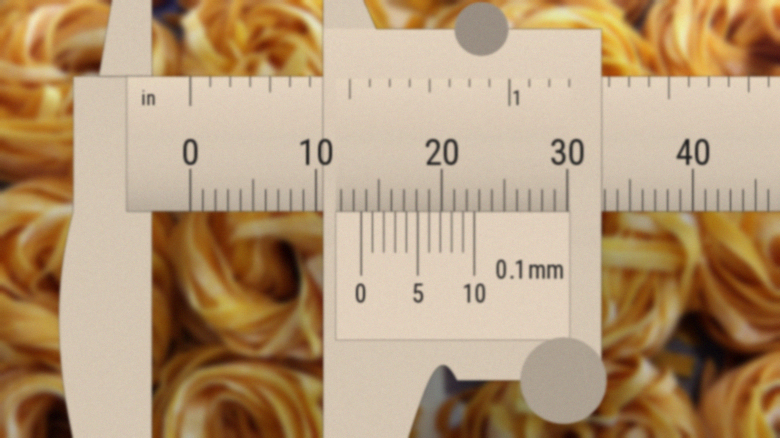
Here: 13.6 (mm)
